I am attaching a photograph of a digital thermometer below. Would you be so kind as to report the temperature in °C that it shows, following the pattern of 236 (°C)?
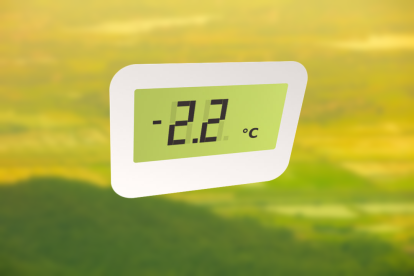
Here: -2.2 (°C)
